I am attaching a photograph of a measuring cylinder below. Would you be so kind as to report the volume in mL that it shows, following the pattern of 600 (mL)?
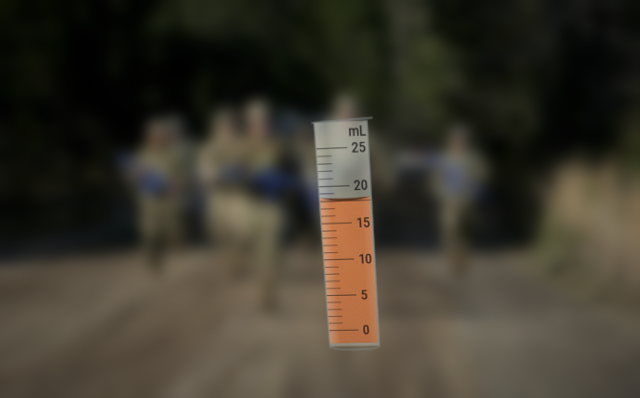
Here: 18 (mL)
